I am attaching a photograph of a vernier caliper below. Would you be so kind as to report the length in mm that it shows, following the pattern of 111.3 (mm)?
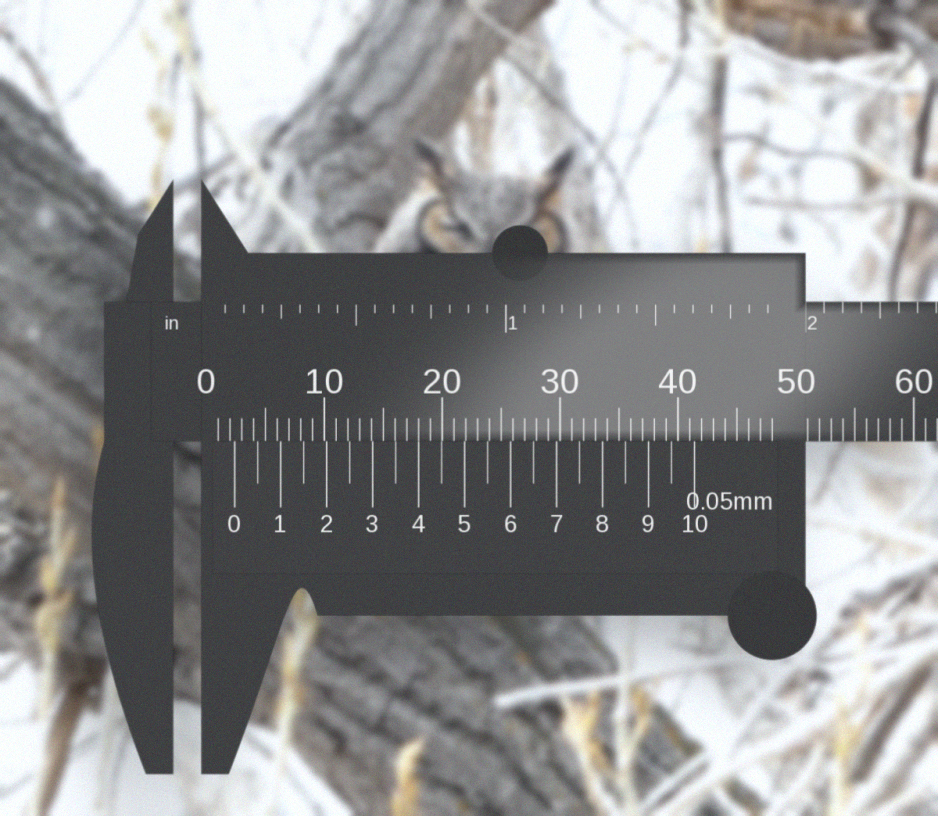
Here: 2.4 (mm)
